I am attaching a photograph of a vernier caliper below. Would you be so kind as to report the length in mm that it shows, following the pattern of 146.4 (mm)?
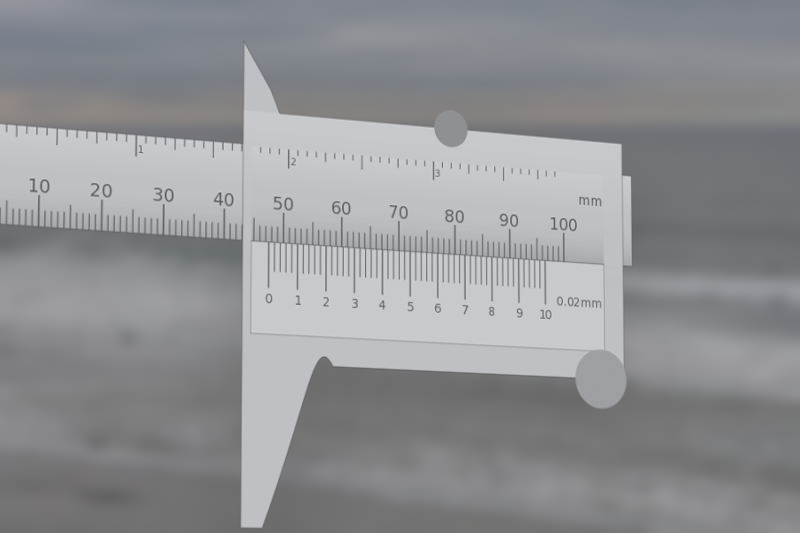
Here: 47.5 (mm)
